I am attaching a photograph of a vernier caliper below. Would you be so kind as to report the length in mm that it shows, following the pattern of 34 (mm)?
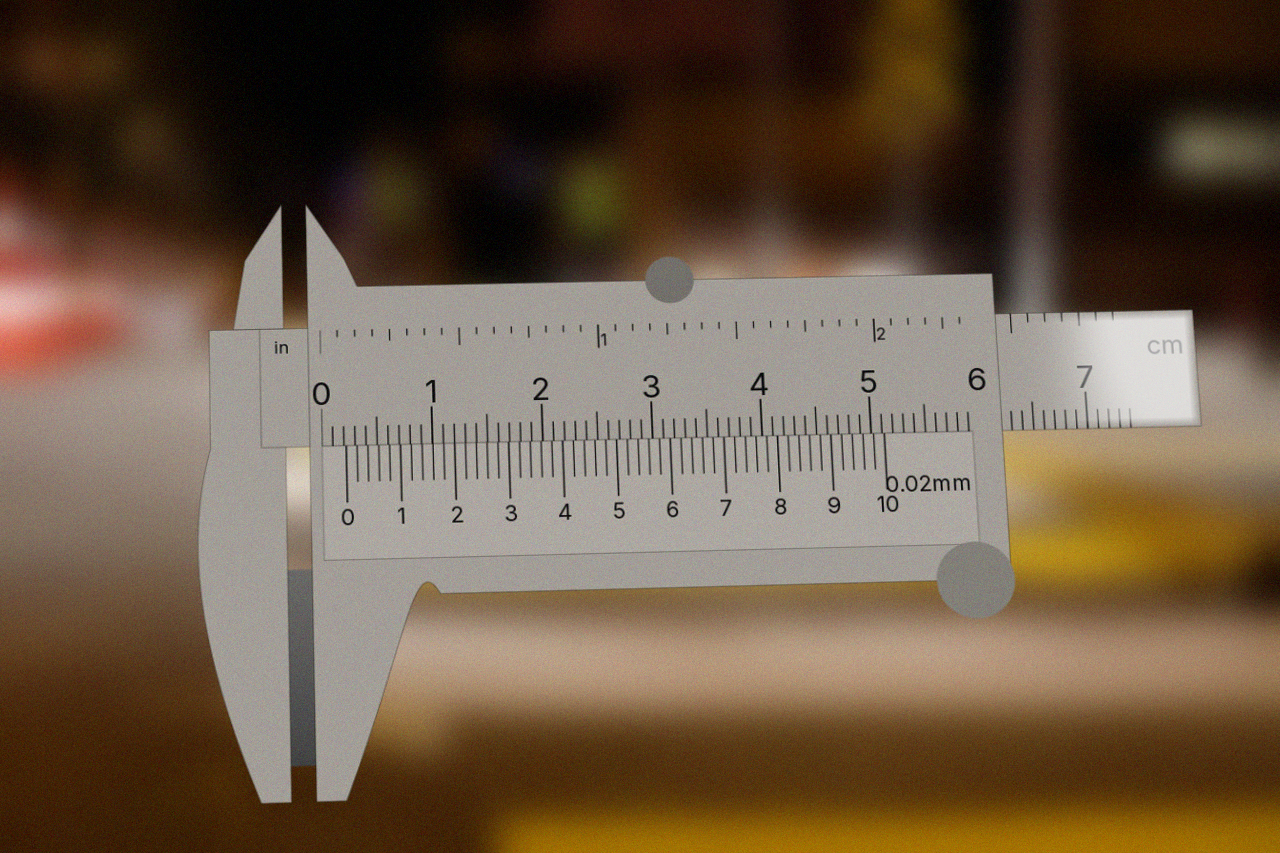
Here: 2.2 (mm)
